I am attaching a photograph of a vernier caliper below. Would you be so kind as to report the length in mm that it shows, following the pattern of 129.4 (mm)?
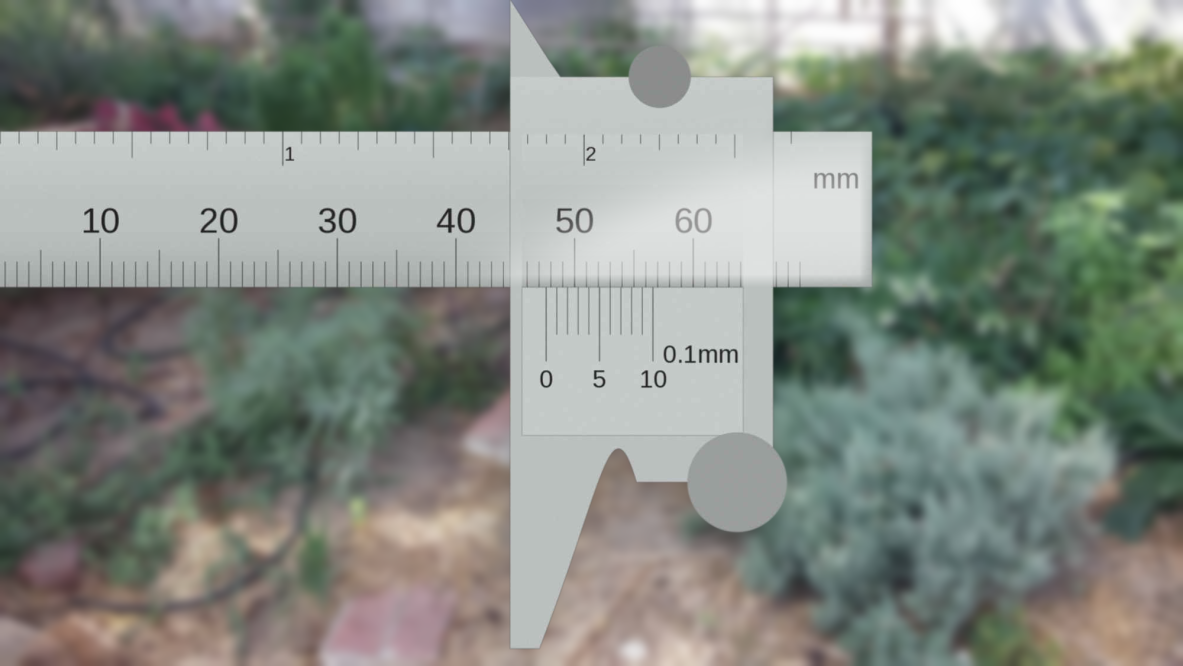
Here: 47.6 (mm)
